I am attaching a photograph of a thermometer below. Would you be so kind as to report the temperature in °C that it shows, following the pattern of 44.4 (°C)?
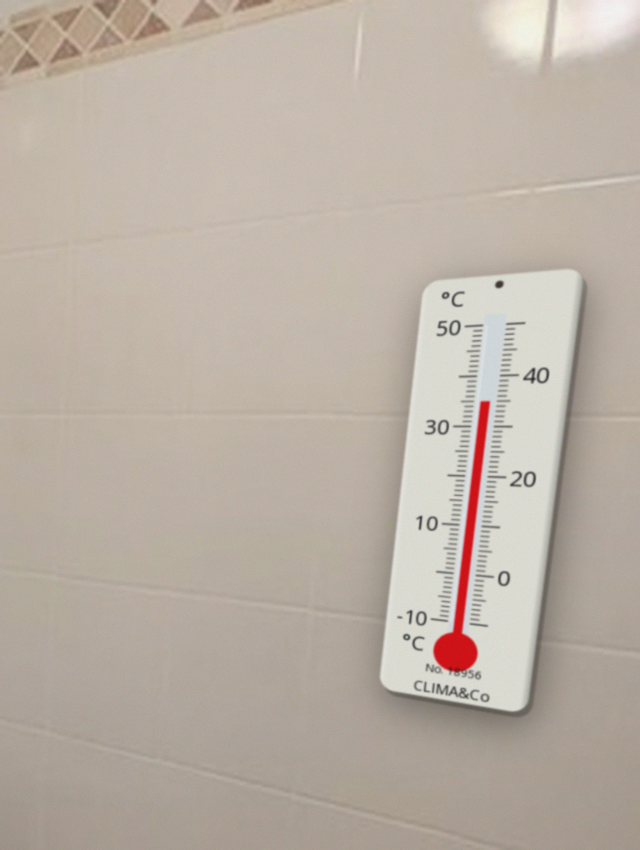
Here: 35 (°C)
